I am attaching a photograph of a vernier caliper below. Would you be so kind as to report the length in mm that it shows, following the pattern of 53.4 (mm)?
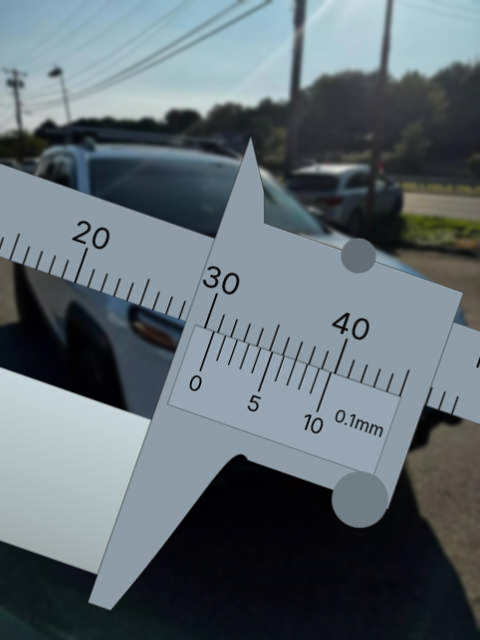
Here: 30.7 (mm)
